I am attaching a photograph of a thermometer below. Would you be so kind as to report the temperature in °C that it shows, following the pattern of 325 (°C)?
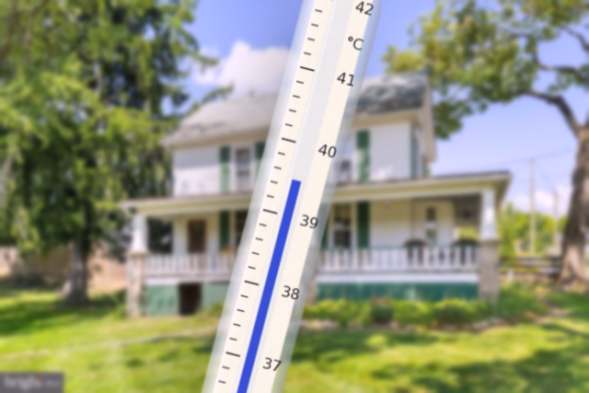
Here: 39.5 (°C)
